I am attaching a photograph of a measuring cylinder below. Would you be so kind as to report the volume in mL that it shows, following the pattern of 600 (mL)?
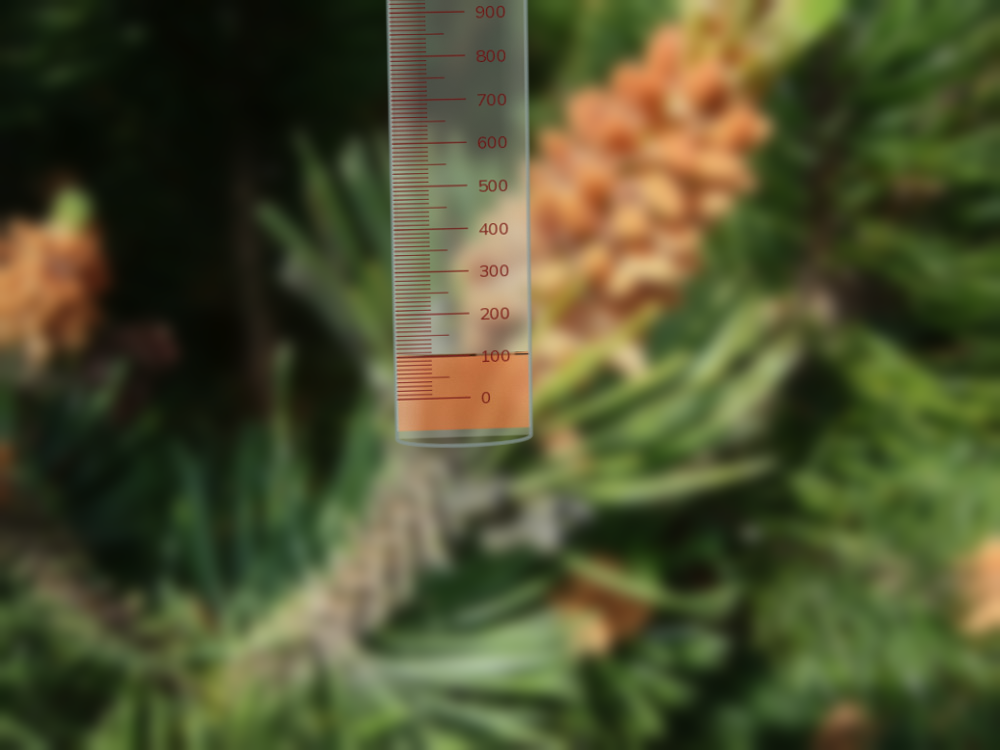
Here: 100 (mL)
